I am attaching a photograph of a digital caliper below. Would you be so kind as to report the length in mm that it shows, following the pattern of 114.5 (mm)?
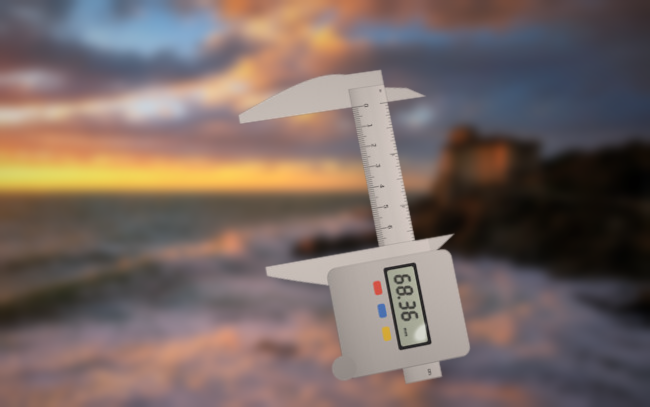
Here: 68.36 (mm)
